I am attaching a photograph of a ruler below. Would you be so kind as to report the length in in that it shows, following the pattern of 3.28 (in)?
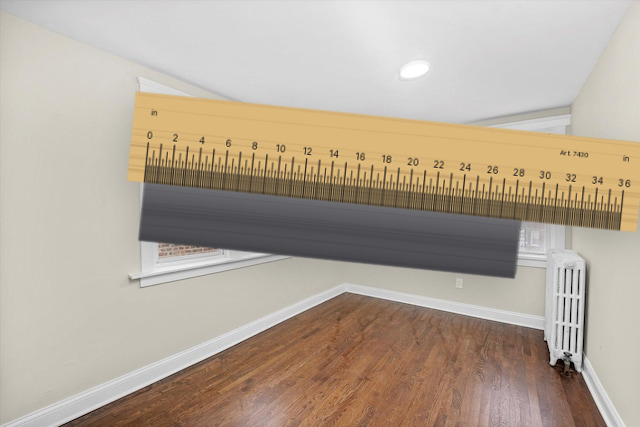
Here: 28.5 (in)
